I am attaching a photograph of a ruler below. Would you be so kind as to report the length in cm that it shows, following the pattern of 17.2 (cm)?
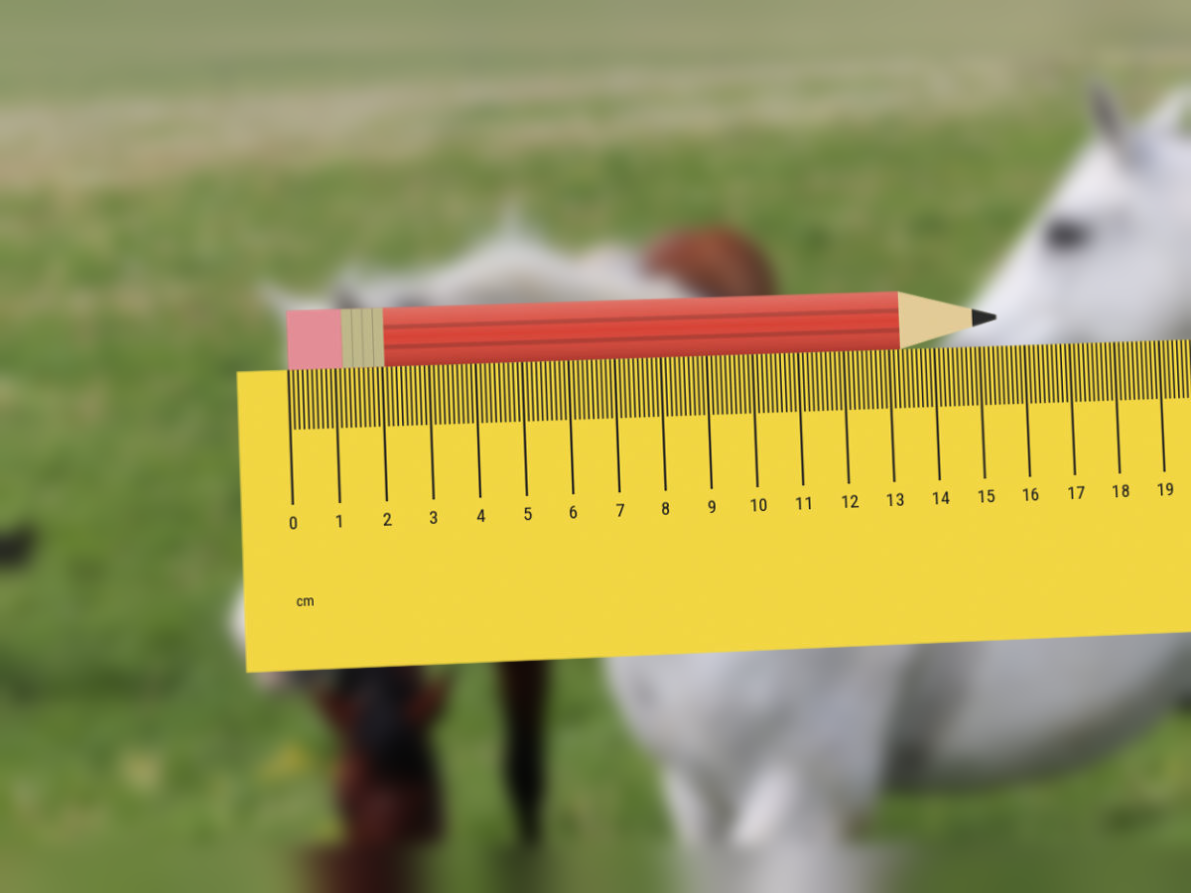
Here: 15.4 (cm)
